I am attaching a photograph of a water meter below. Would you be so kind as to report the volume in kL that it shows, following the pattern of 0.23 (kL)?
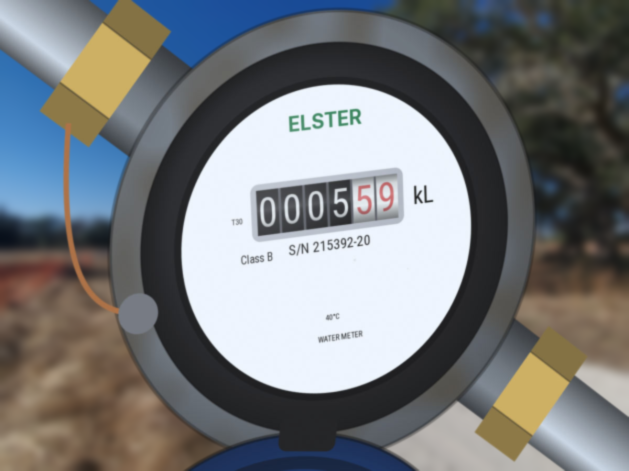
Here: 5.59 (kL)
